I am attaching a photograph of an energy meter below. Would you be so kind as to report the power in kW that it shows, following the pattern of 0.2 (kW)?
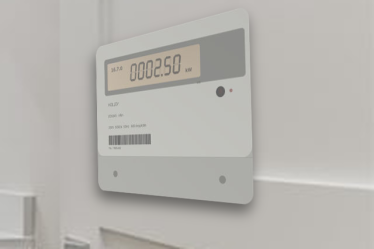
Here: 2.50 (kW)
